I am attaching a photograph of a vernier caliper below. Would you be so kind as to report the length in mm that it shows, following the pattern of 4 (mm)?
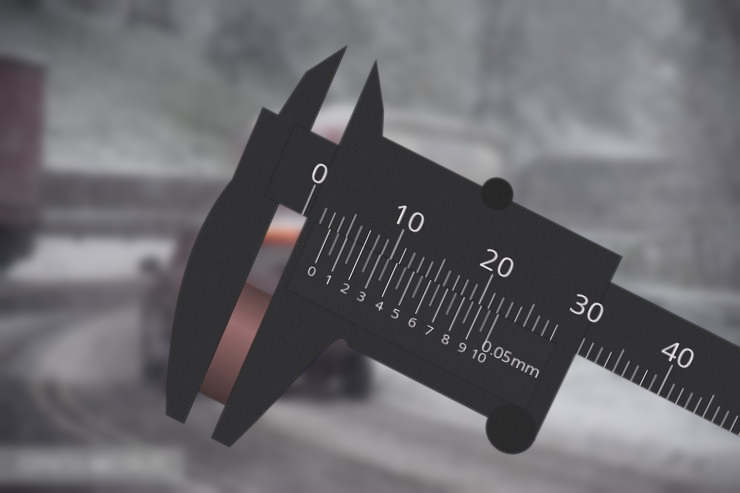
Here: 3.2 (mm)
